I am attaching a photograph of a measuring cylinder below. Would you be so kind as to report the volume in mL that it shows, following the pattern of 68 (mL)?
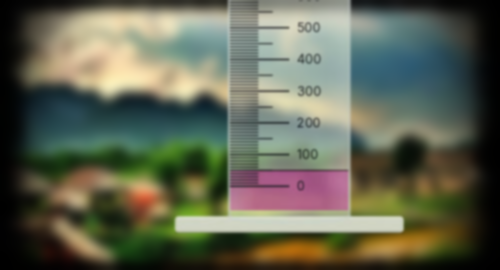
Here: 50 (mL)
